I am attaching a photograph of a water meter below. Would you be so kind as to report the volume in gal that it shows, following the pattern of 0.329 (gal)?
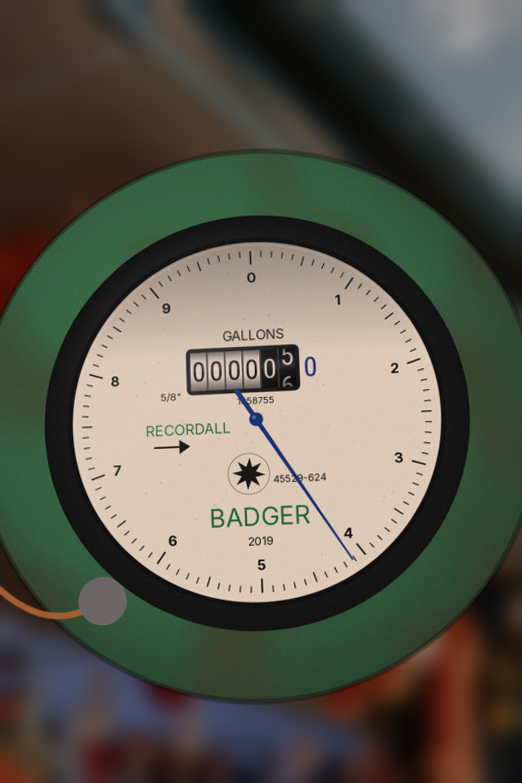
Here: 54.1 (gal)
